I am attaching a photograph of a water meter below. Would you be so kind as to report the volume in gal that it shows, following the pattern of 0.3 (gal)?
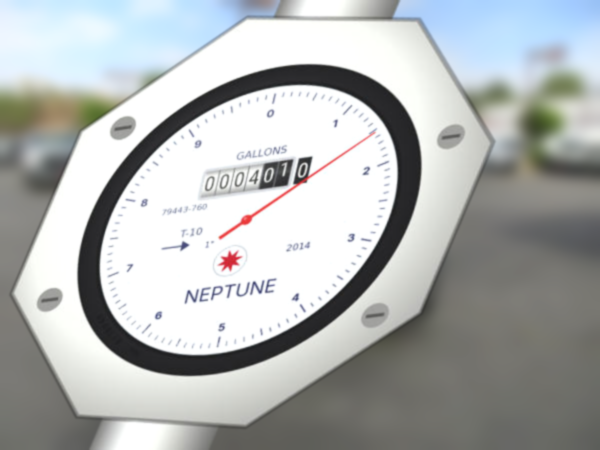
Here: 4011.5 (gal)
